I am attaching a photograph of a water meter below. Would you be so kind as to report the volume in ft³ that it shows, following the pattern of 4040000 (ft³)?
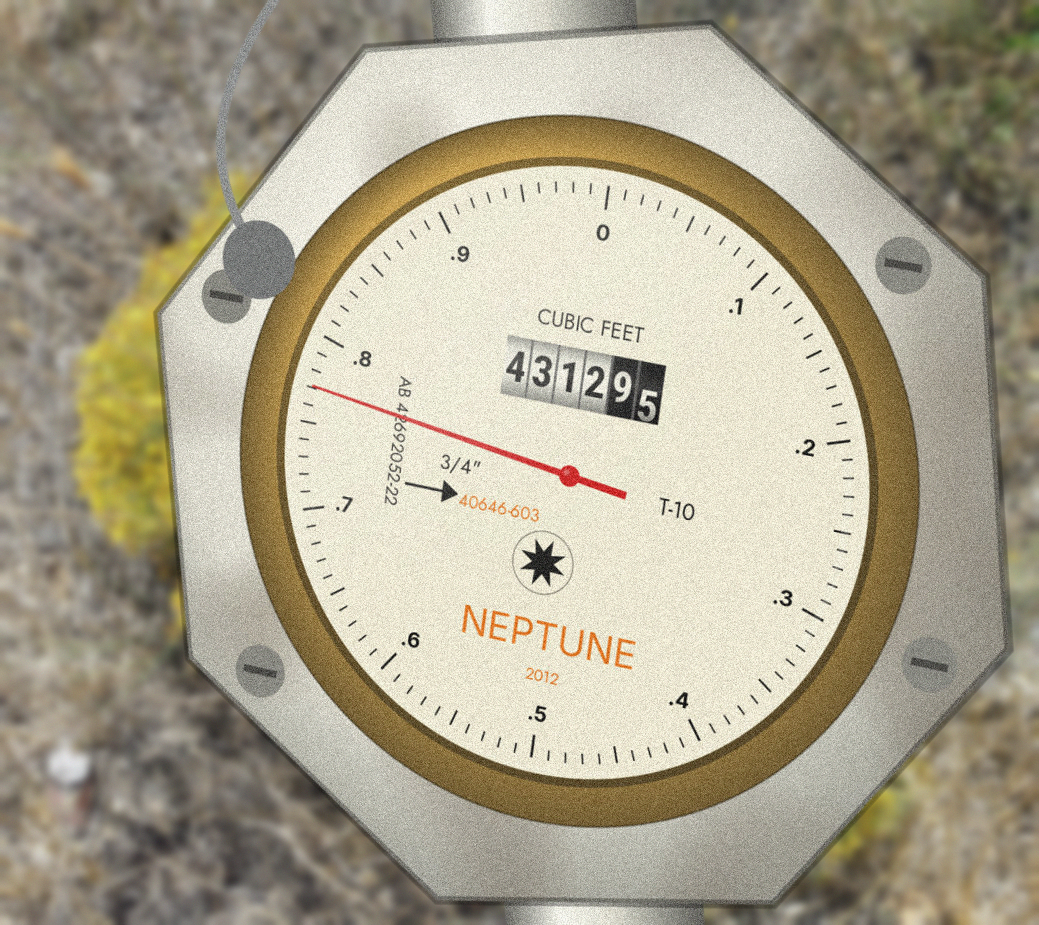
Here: 431294.77 (ft³)
